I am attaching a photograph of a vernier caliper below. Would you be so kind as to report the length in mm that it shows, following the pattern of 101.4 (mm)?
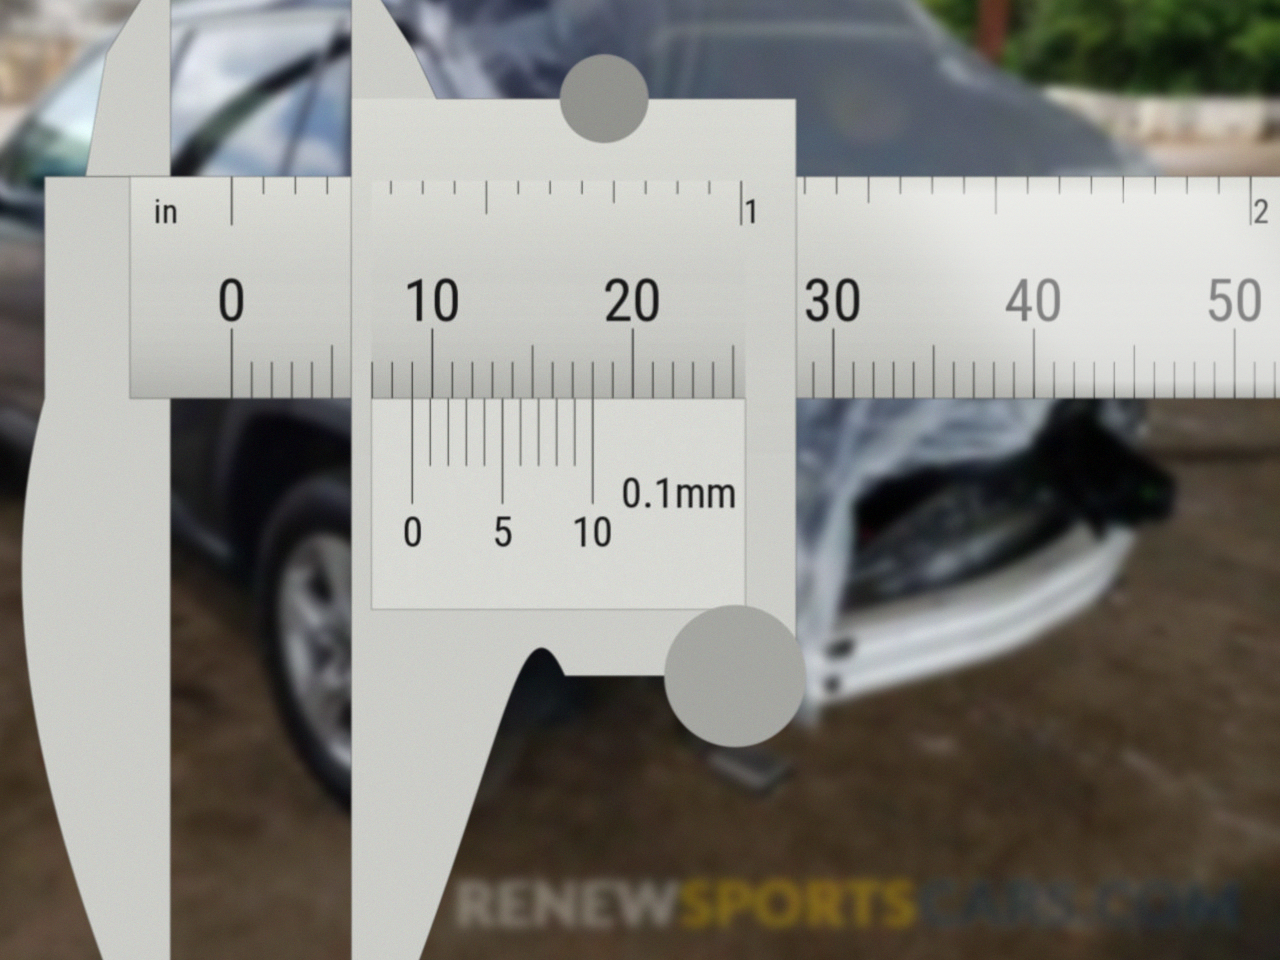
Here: 9.0 (mm)
